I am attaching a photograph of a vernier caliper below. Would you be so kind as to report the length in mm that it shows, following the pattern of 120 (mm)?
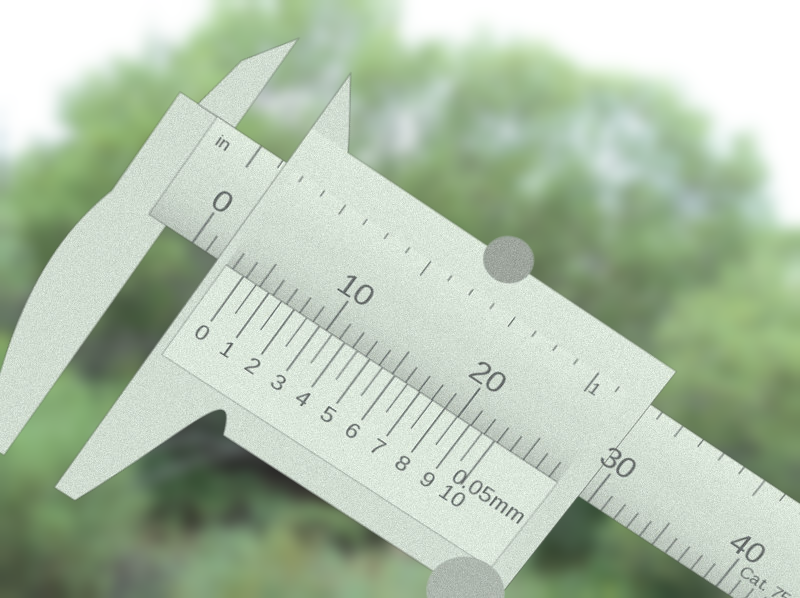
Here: 3.8 (mm)
